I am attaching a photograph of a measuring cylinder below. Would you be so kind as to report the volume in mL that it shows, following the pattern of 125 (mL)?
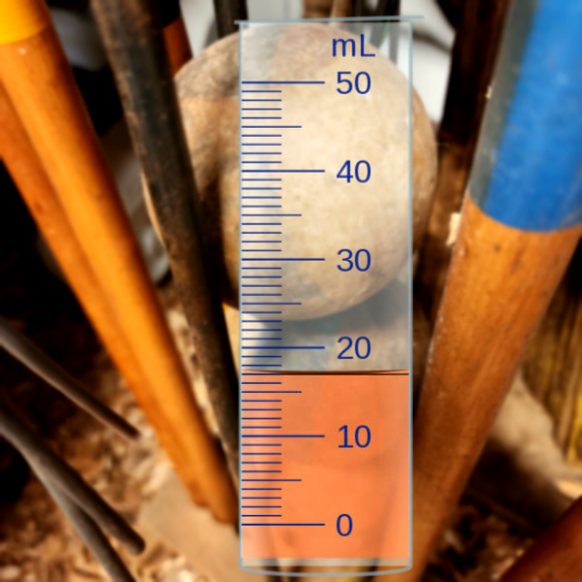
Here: 17 (mL)
